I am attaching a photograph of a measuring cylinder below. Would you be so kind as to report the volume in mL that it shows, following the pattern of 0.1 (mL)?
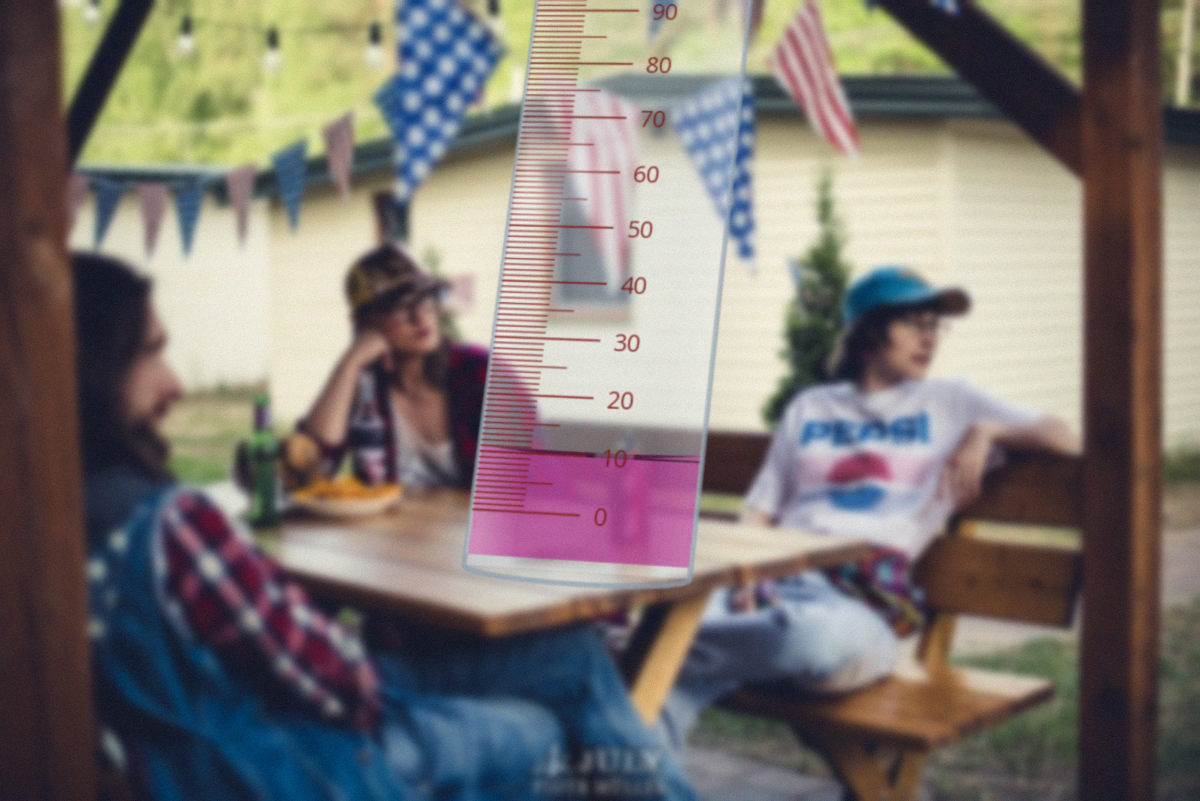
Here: 10 (mL)
